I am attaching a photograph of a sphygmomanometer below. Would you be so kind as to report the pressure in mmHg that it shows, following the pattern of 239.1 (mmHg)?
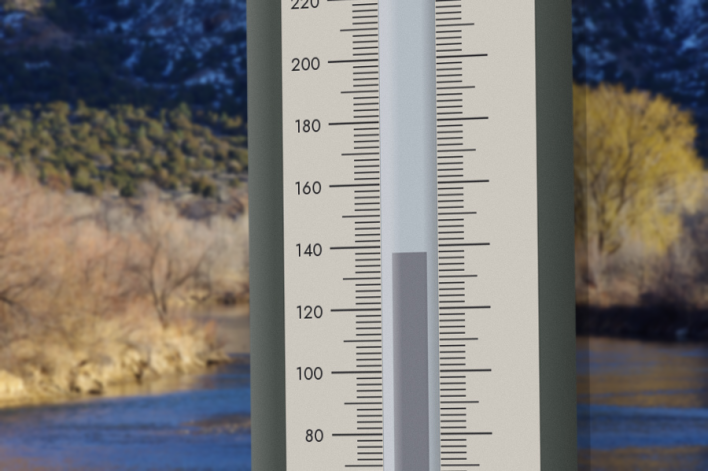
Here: 138 (mmHg)
